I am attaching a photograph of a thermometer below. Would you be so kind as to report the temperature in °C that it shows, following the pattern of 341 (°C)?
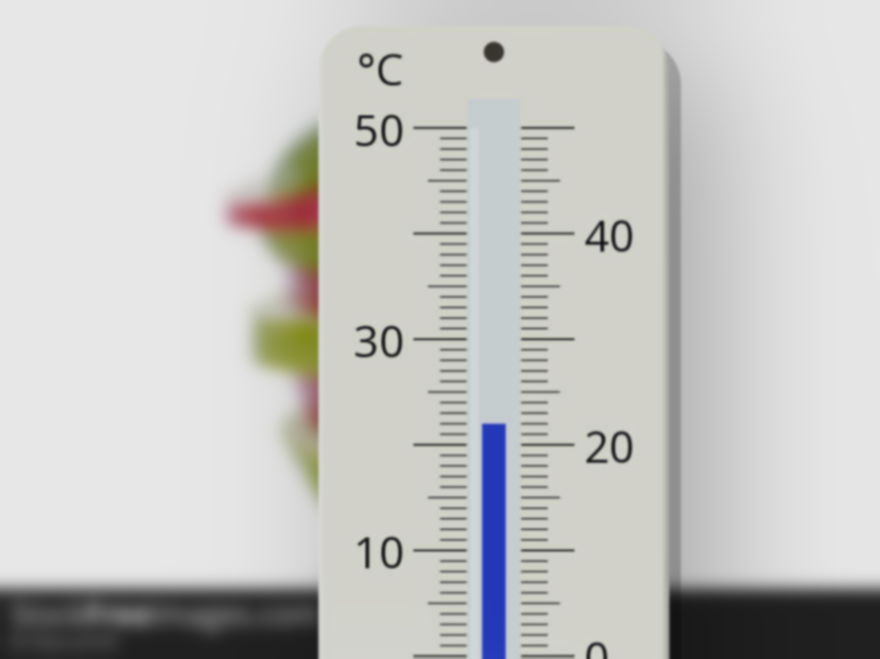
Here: 22 (°C)
